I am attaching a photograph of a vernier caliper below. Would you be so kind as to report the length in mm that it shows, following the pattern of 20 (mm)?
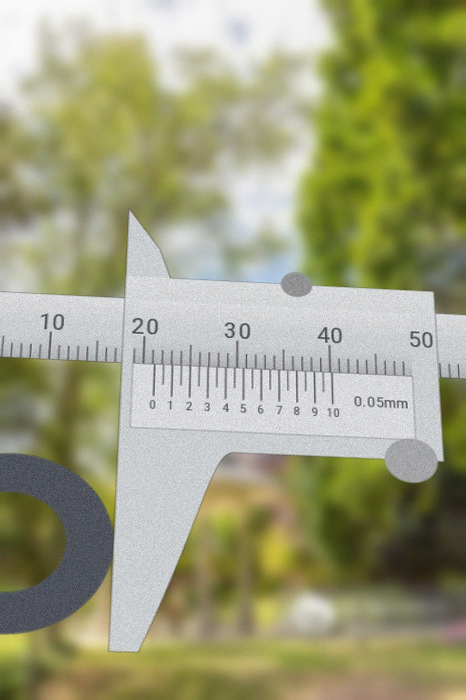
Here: 21.2 (mm)
